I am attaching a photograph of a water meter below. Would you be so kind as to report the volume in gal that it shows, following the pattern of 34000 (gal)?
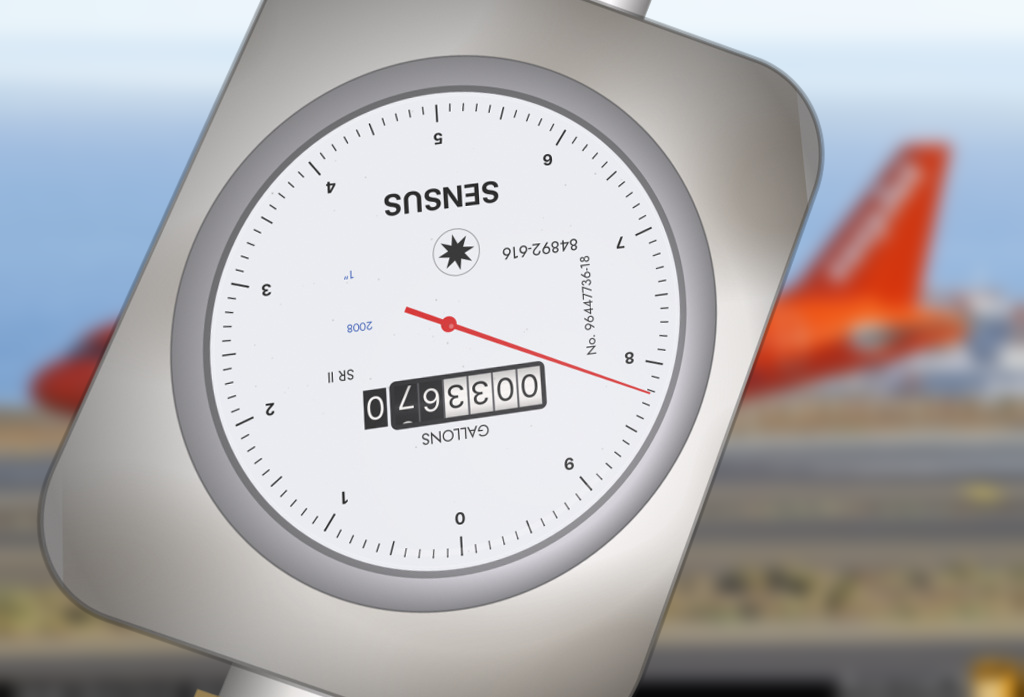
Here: 33668.2 (gal)
